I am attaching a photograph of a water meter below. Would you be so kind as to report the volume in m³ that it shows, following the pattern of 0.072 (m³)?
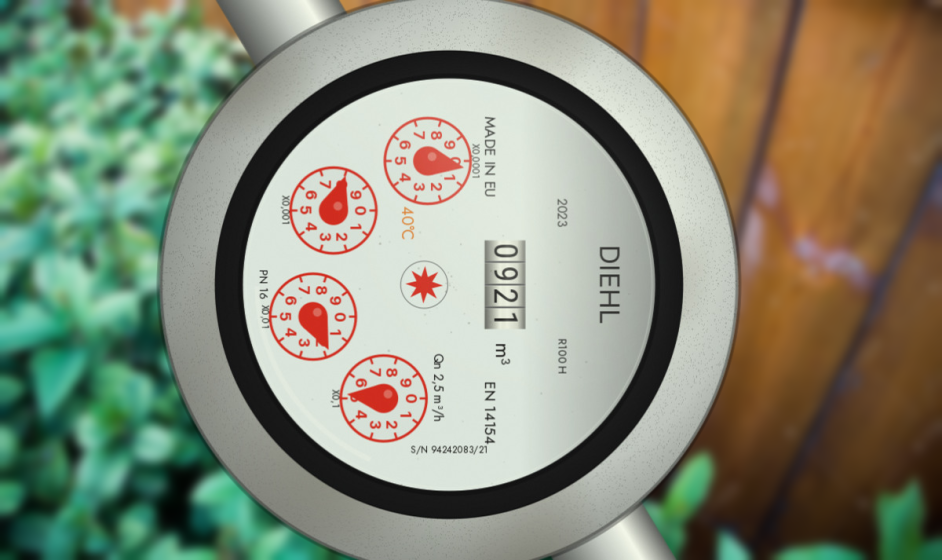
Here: 921.5180 (m³)
